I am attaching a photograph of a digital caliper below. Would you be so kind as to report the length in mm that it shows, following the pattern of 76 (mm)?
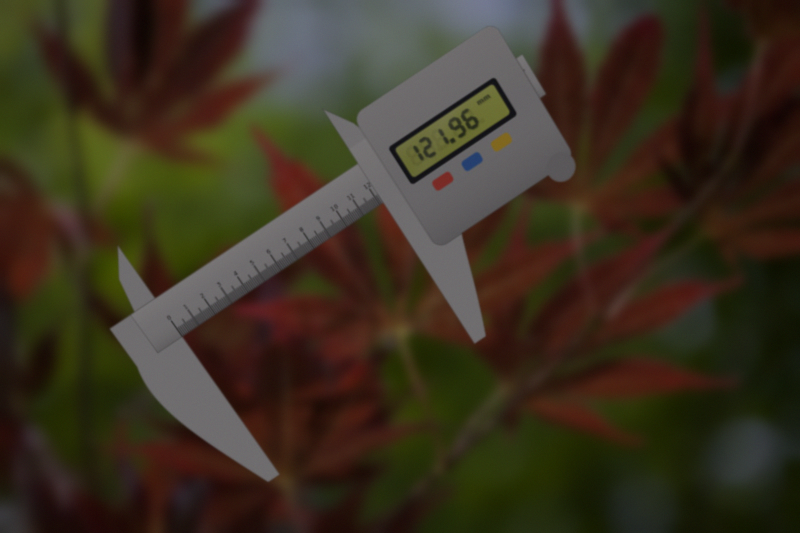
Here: 121.96 (mm)
